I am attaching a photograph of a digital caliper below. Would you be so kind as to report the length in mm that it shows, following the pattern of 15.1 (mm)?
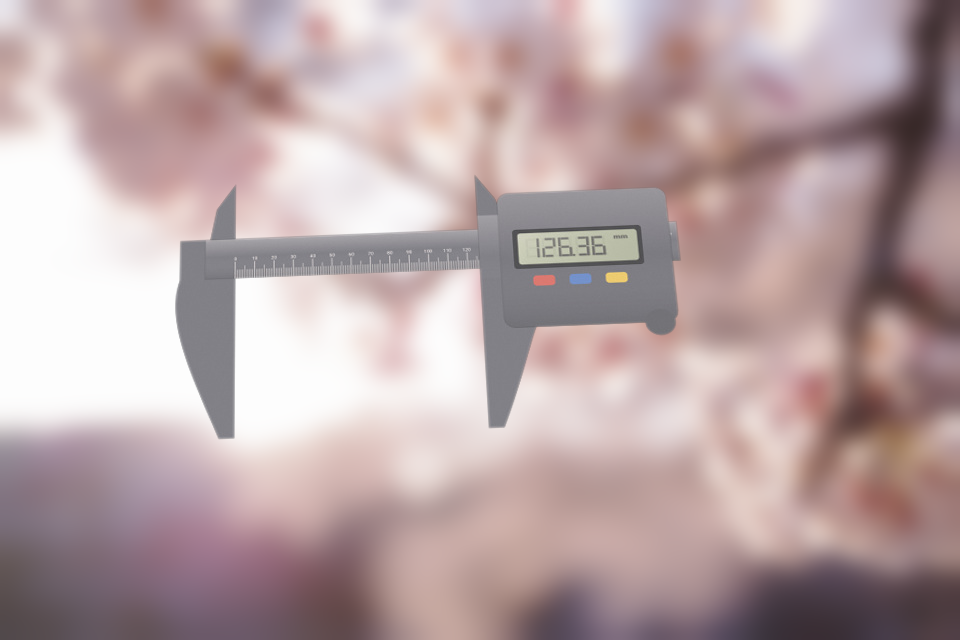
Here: 126.36 (mm)
